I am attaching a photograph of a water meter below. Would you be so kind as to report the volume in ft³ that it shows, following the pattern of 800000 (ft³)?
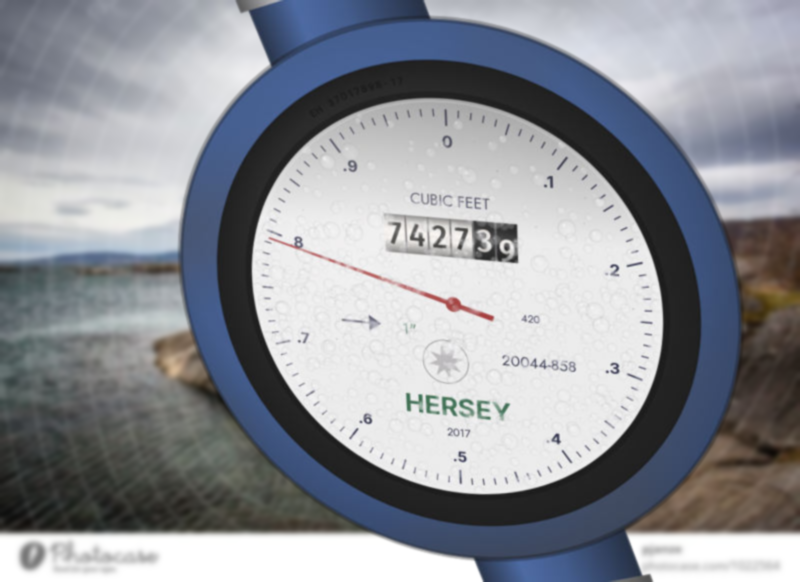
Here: 742738.79 (ft³)
